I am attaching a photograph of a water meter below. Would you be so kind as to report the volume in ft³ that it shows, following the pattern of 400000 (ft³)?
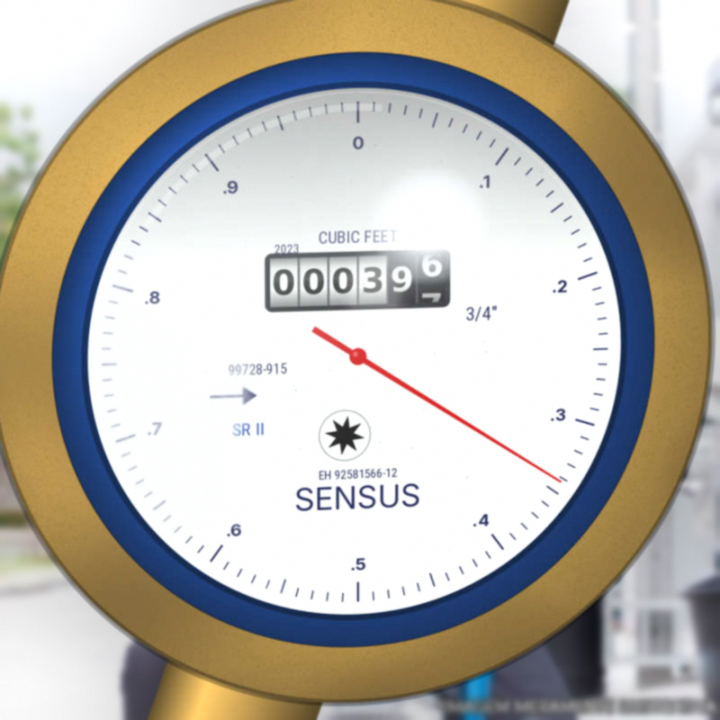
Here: 396.34 (ft³)
